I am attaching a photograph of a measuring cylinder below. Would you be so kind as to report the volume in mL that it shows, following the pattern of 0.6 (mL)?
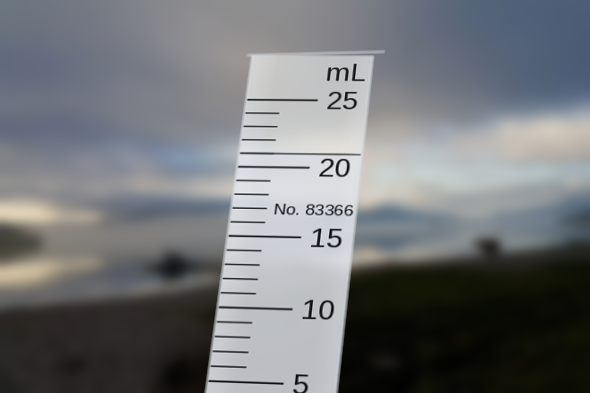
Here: 21 (mL)
